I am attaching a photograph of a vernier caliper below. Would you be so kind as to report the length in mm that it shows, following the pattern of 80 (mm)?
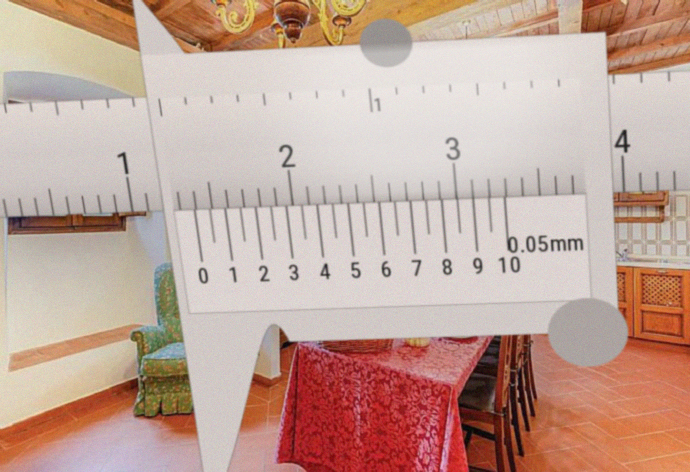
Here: 13.9 (mm)
